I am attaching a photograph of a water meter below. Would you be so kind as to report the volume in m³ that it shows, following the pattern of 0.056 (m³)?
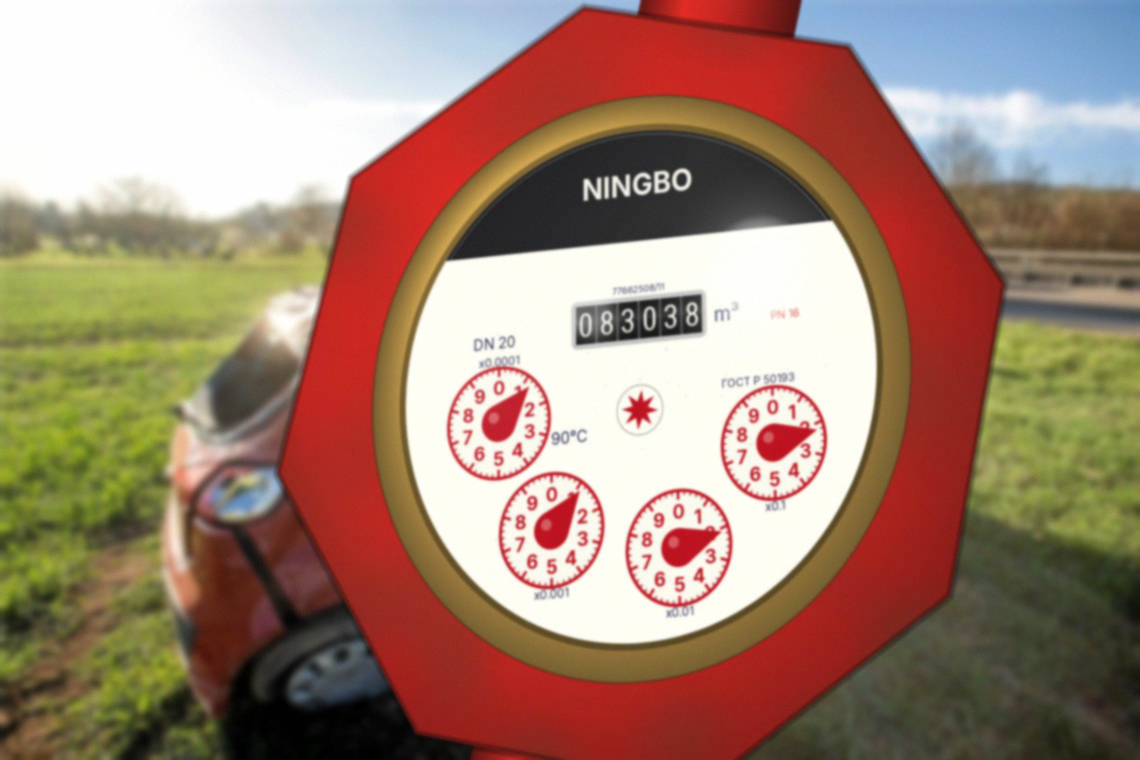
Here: 83038.2211 (m³)
